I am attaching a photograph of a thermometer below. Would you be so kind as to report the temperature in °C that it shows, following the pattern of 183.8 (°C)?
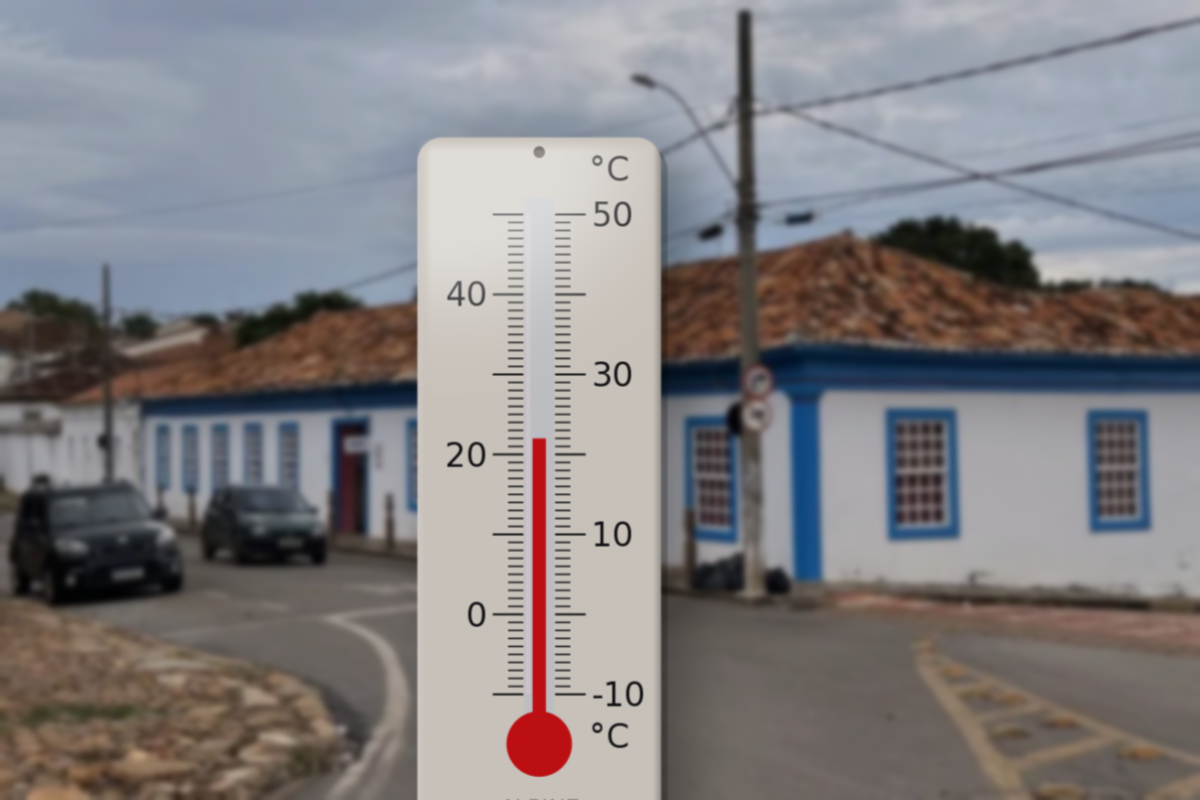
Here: 22 (°C)
